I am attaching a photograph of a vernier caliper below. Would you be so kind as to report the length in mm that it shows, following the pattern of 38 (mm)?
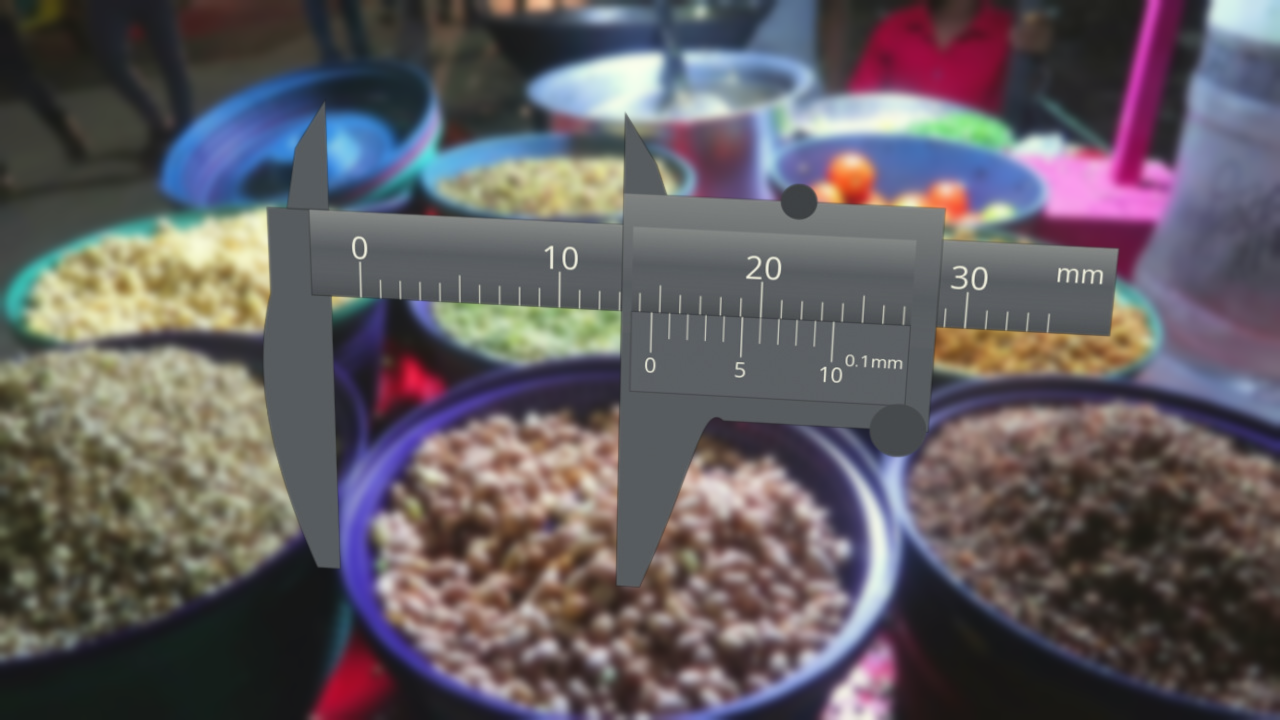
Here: 14.6 (mm)
